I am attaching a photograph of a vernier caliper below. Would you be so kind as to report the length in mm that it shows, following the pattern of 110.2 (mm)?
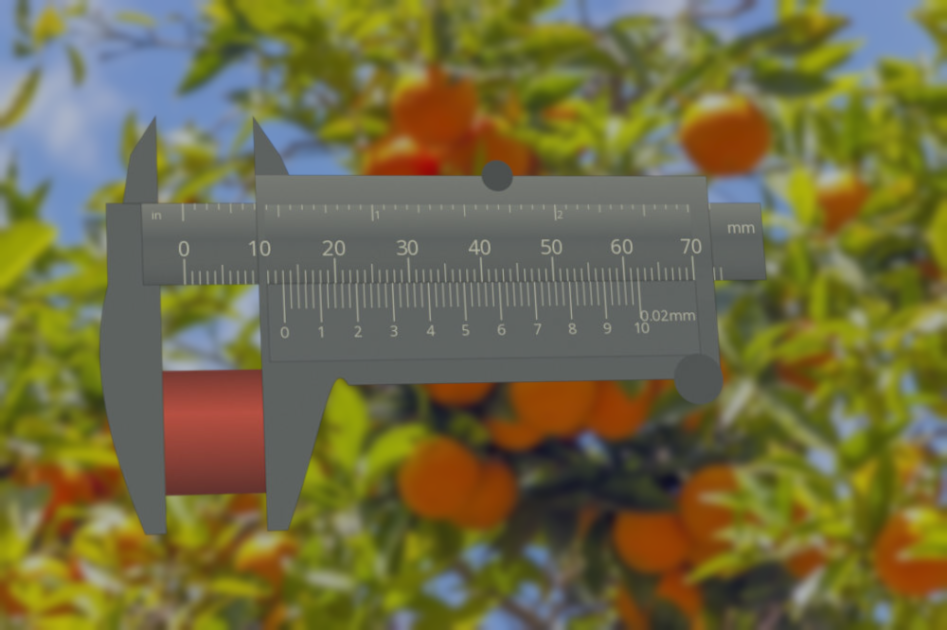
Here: 13.0 (mm)
